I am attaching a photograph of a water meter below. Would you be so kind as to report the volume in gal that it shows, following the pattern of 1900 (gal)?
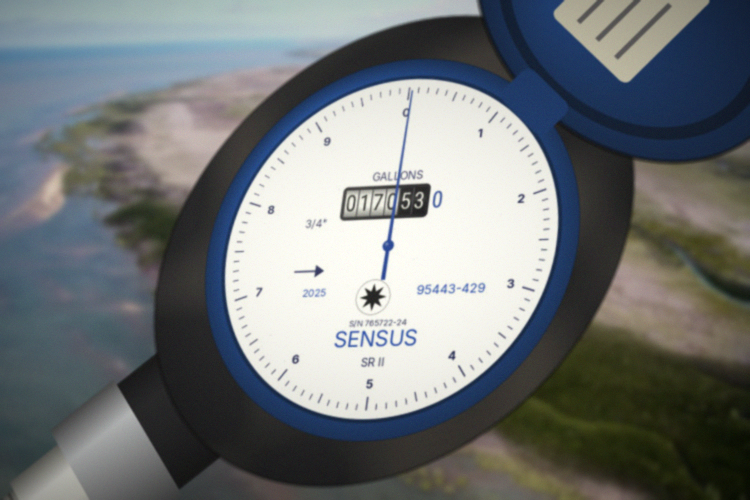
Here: 170530.0 (gal)
